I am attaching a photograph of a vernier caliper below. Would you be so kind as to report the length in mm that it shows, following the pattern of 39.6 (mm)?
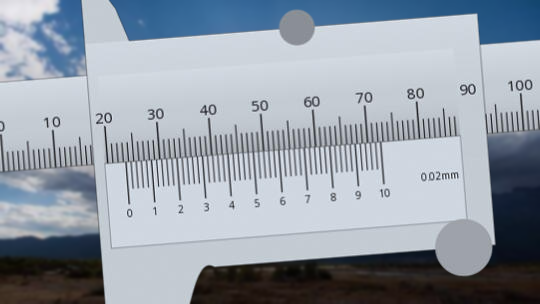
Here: 23.5 (mm)
